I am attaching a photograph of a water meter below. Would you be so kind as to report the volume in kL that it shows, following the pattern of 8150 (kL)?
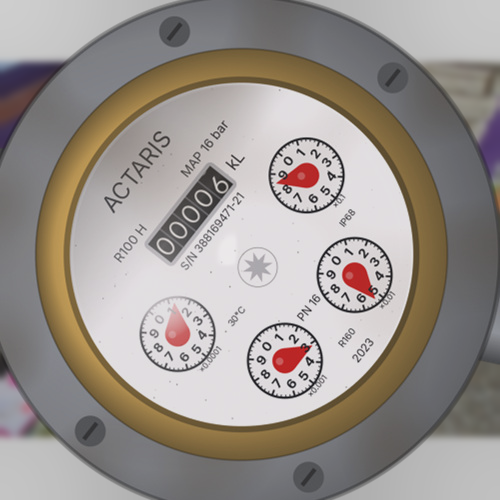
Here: 5.8531 (kL)
